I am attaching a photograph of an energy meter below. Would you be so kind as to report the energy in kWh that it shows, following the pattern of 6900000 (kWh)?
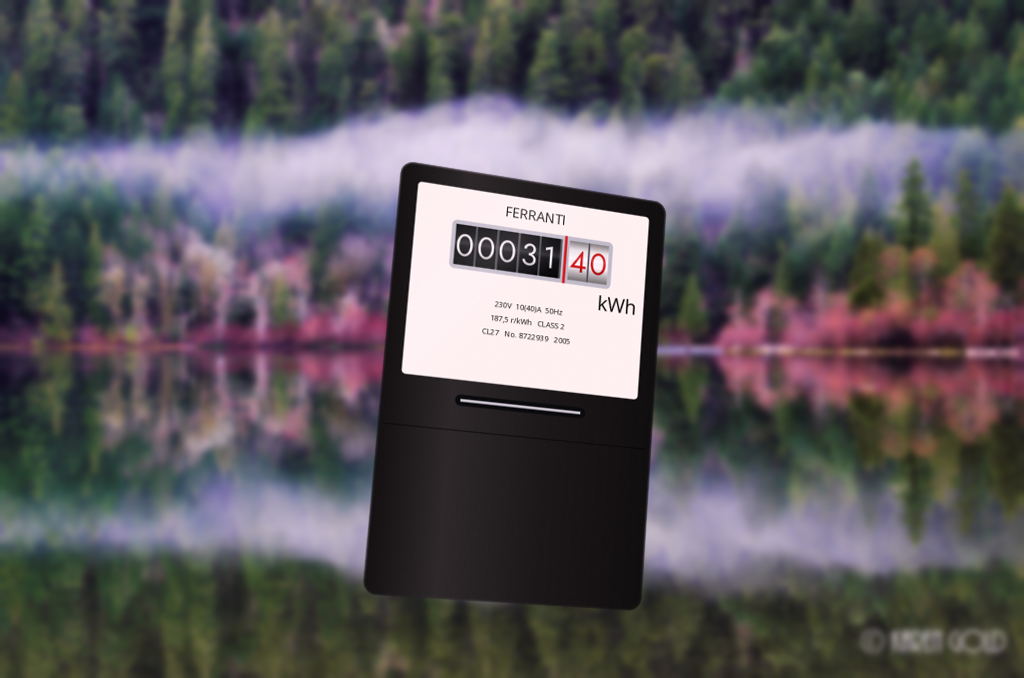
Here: 31.40 (kWh)
